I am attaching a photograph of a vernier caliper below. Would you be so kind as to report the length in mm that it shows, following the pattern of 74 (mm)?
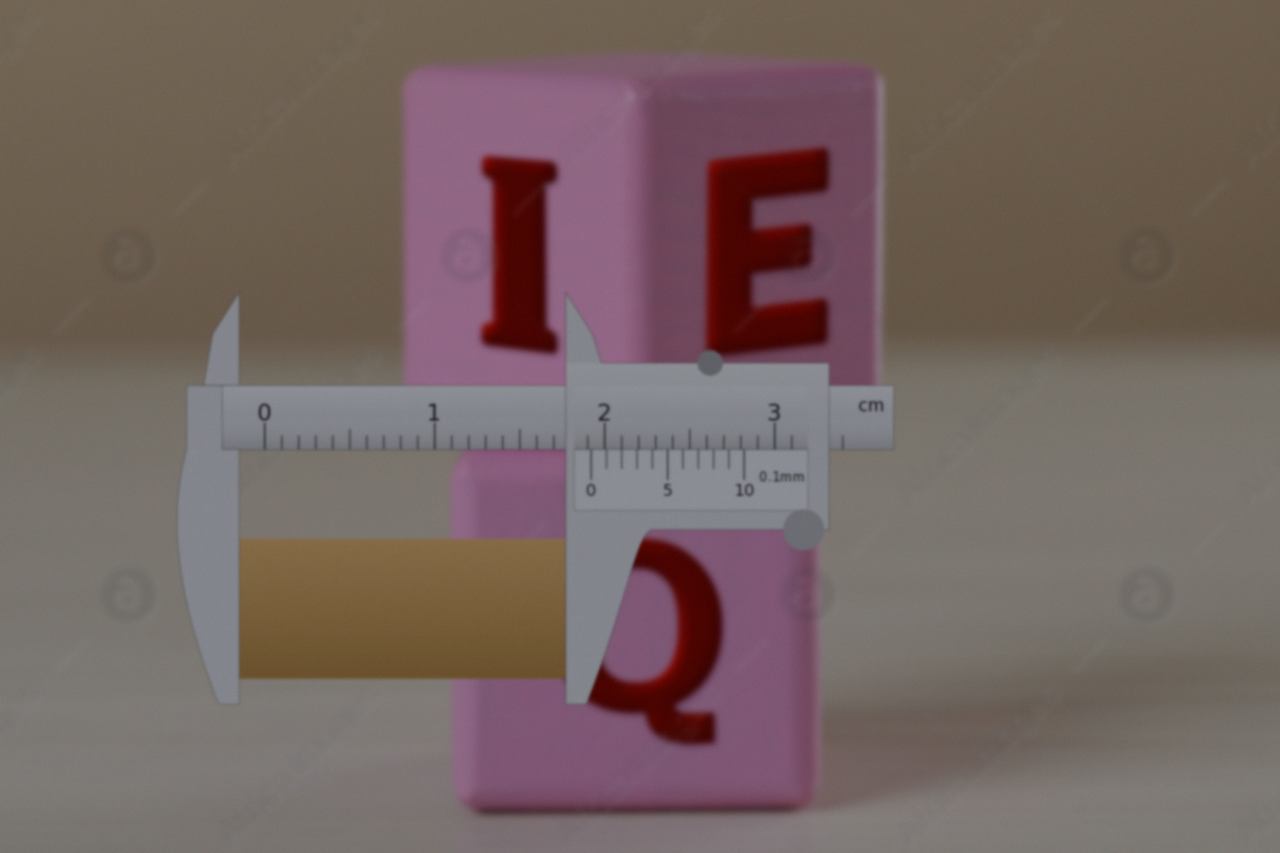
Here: 19.2 (mm)
